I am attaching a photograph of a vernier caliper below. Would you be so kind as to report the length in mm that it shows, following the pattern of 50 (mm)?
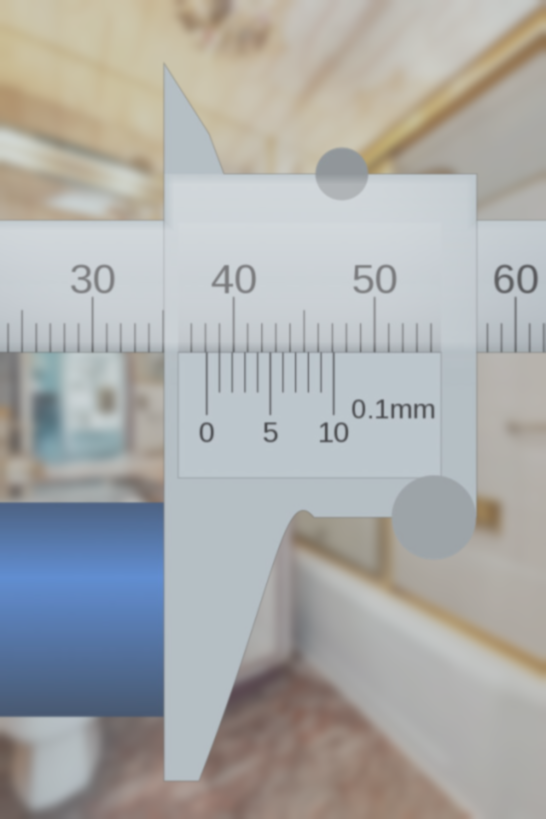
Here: 38.1 (mm)
